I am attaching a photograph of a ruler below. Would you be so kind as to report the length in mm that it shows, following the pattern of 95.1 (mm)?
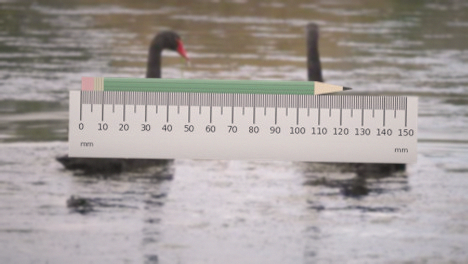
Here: 125 (mm)
